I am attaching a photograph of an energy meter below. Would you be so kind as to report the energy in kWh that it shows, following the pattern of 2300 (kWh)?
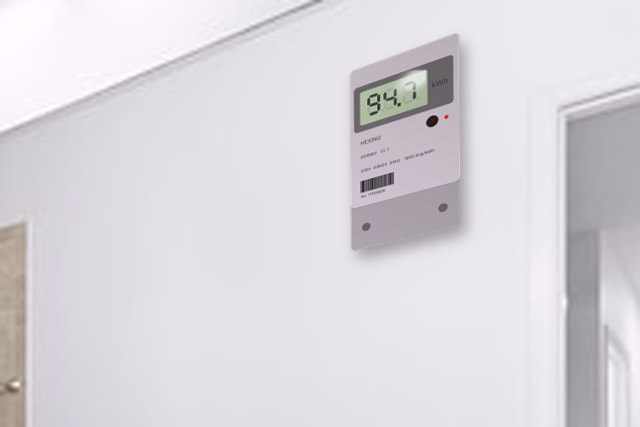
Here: 94.7 (kWh)
